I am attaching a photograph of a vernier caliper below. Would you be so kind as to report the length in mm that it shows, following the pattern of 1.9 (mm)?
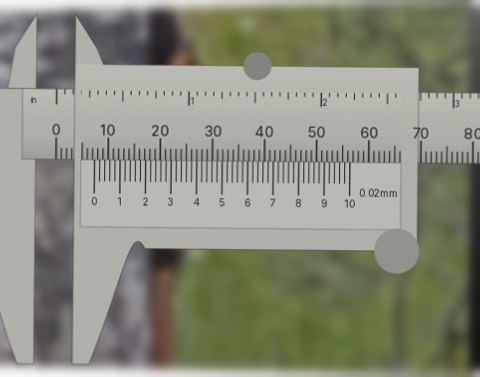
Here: 7.4 (mm)
